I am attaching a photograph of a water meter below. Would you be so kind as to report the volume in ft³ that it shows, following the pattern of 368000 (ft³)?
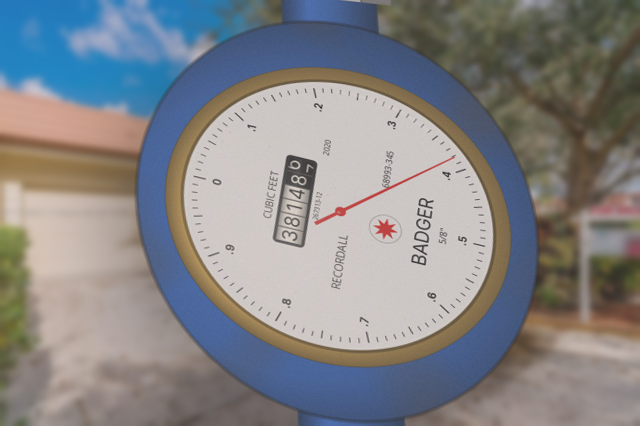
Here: 381486.38 (ft³)
